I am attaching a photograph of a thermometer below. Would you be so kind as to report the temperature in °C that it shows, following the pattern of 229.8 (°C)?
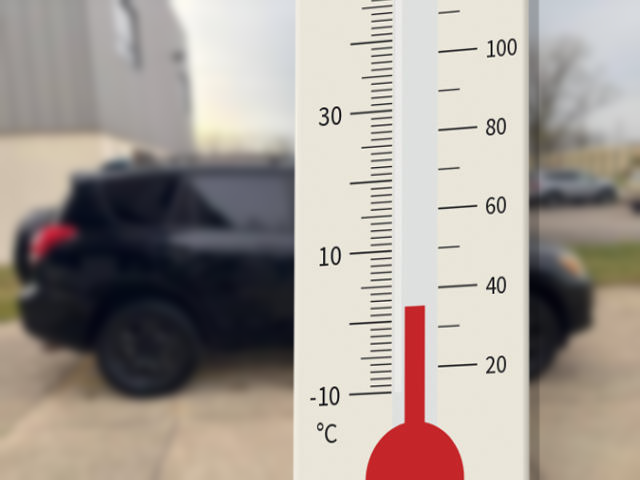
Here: 2 (°C)
